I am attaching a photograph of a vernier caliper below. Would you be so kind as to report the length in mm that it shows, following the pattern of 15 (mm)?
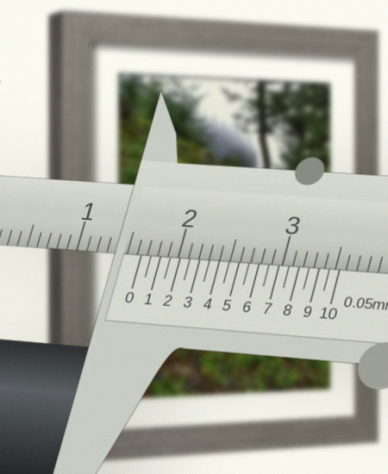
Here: 16.4 (mm)
